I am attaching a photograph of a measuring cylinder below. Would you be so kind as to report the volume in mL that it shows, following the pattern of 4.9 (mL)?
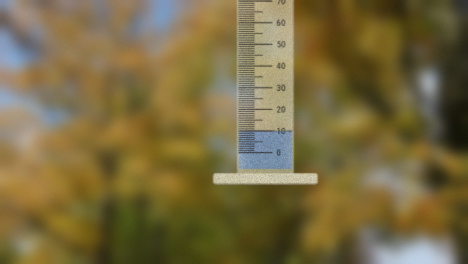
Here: 10 (mL)
